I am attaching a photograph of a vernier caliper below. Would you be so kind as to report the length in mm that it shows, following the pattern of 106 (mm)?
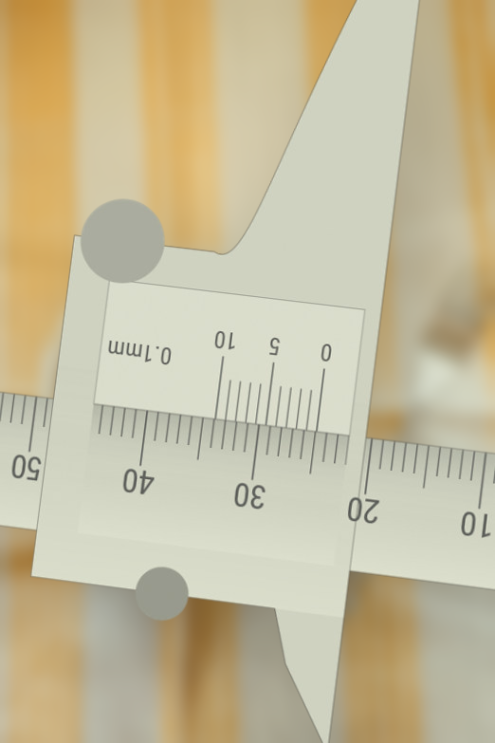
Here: 24.9 (mm)
